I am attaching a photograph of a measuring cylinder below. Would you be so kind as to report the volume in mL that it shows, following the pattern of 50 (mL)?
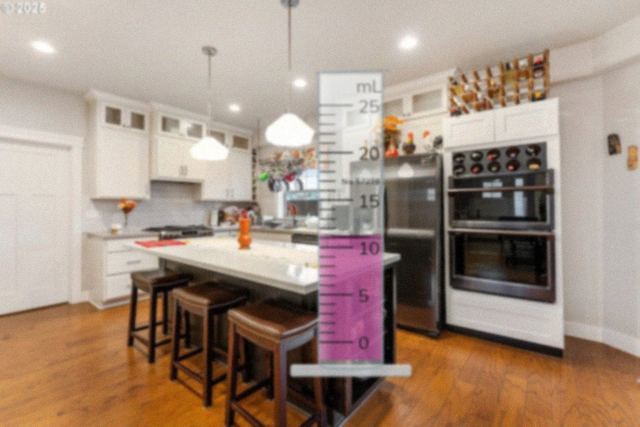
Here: 11 (mL)
